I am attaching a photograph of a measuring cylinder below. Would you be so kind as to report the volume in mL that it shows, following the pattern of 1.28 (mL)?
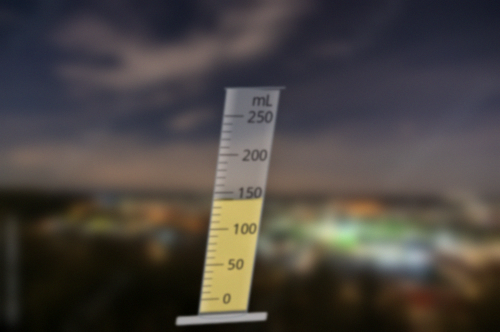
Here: 140 (mL)
